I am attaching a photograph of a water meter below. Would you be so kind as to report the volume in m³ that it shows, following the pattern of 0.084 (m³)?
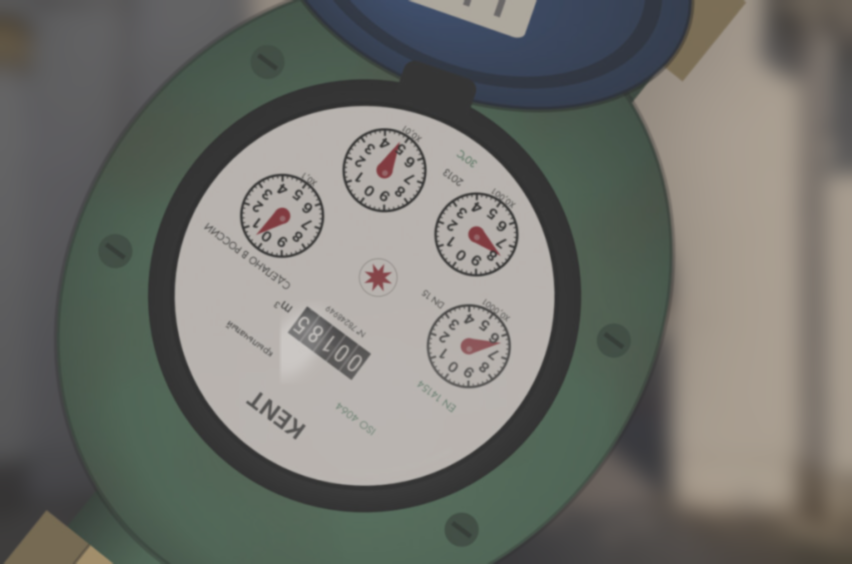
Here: 185.0476 (m³)
